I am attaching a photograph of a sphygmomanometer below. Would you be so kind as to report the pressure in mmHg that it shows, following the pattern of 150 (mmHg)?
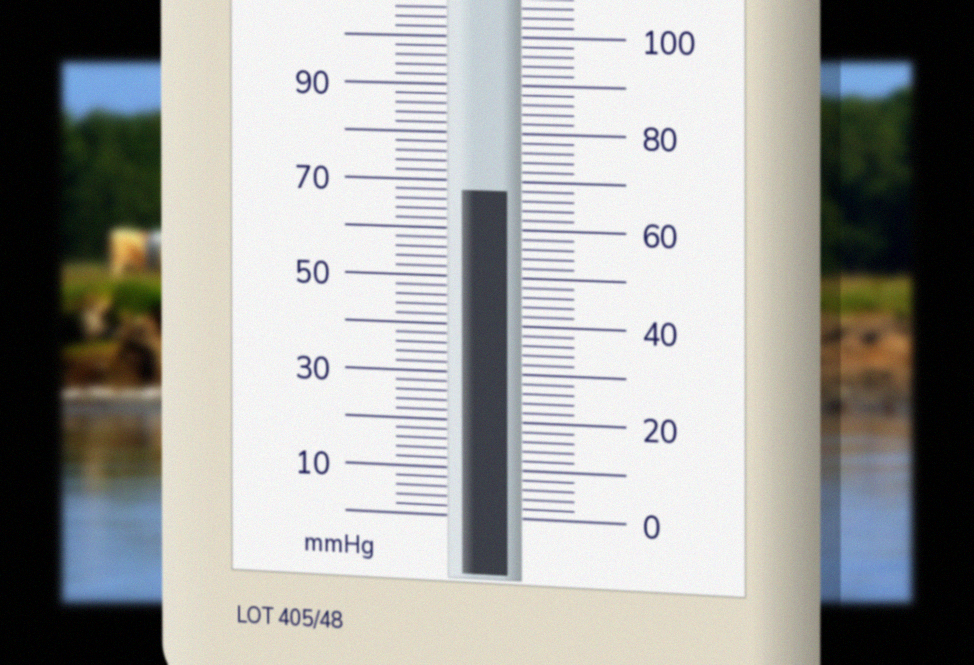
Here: 68 (mmHg)
